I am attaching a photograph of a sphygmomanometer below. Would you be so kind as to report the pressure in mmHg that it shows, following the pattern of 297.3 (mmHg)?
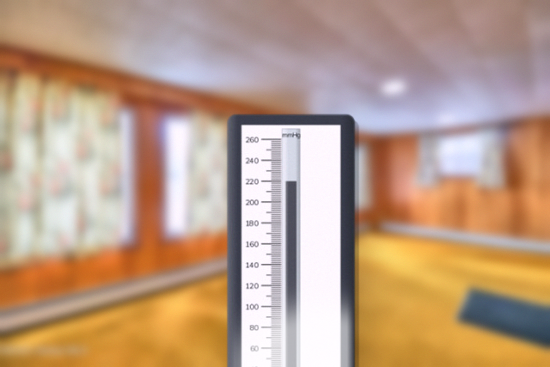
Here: 220 (mmHg)
